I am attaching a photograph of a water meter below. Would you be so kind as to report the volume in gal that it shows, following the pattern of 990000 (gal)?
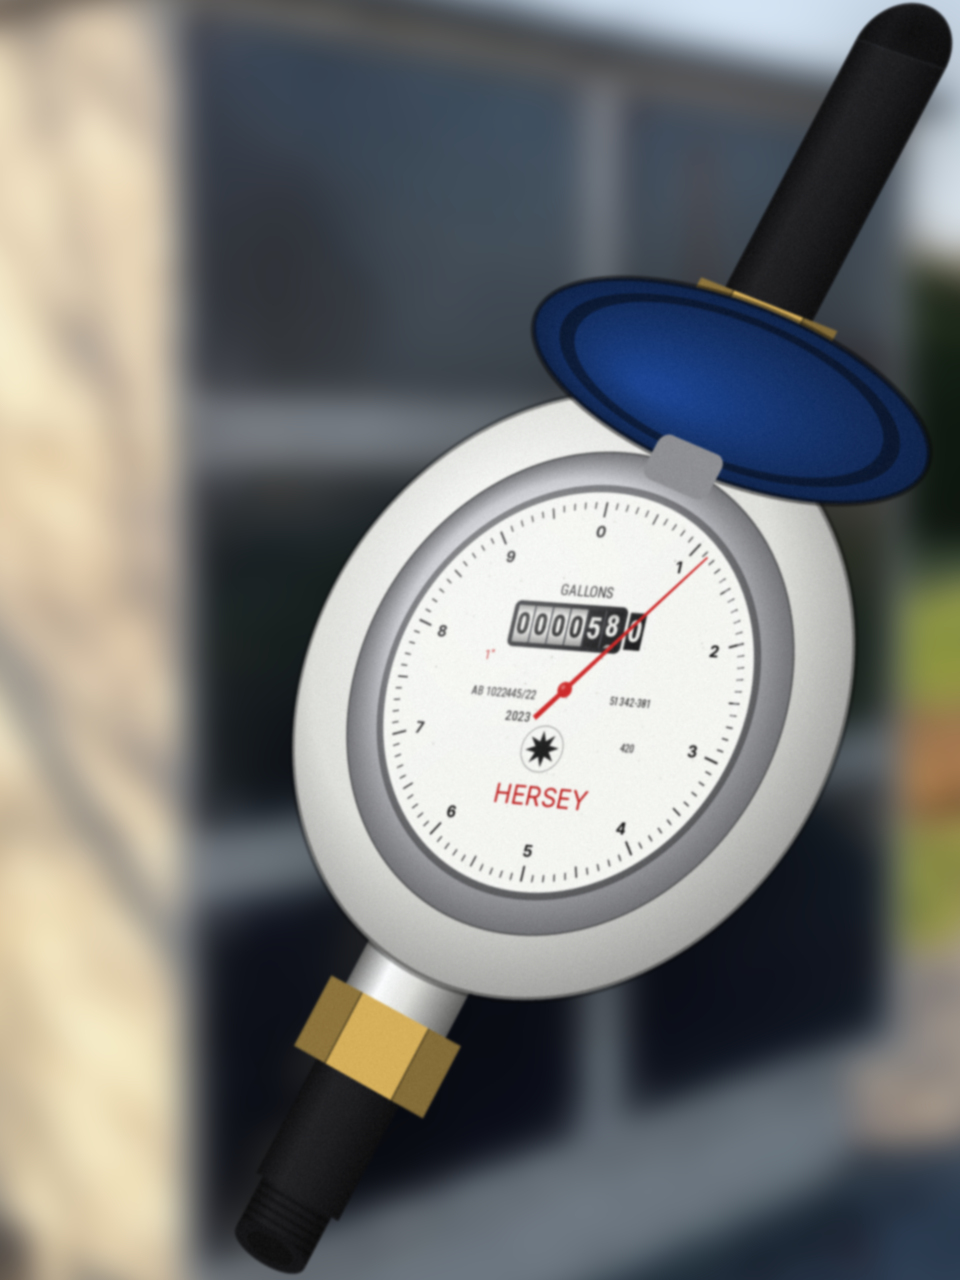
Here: 581.1 (gal)
